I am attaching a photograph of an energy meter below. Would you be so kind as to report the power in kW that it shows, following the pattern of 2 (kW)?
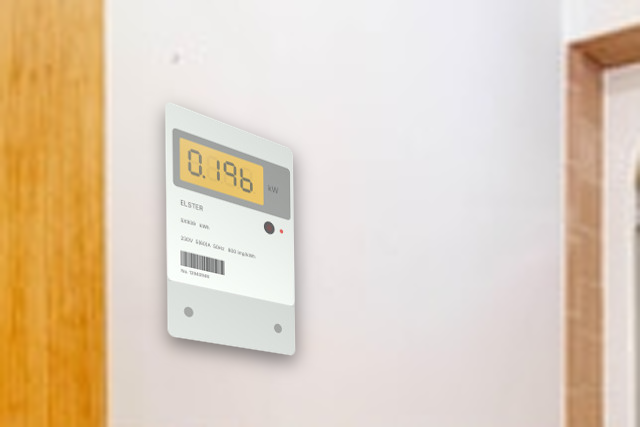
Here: 0.196 (kW)
